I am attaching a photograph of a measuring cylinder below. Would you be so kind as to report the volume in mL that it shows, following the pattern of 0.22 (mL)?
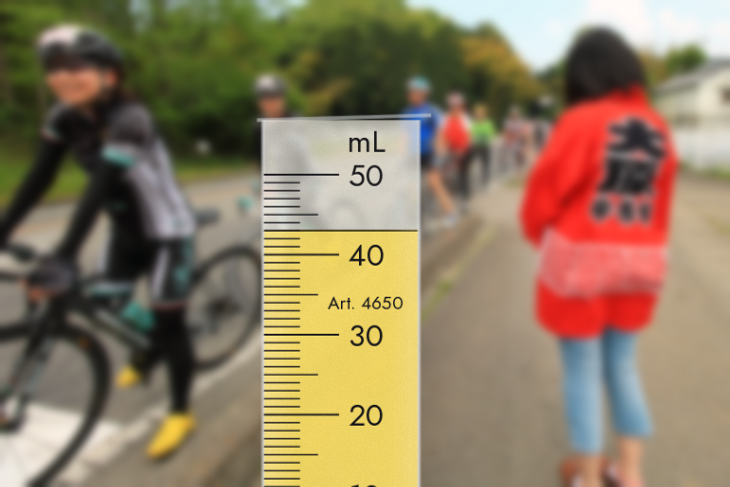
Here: 43 (mL)
